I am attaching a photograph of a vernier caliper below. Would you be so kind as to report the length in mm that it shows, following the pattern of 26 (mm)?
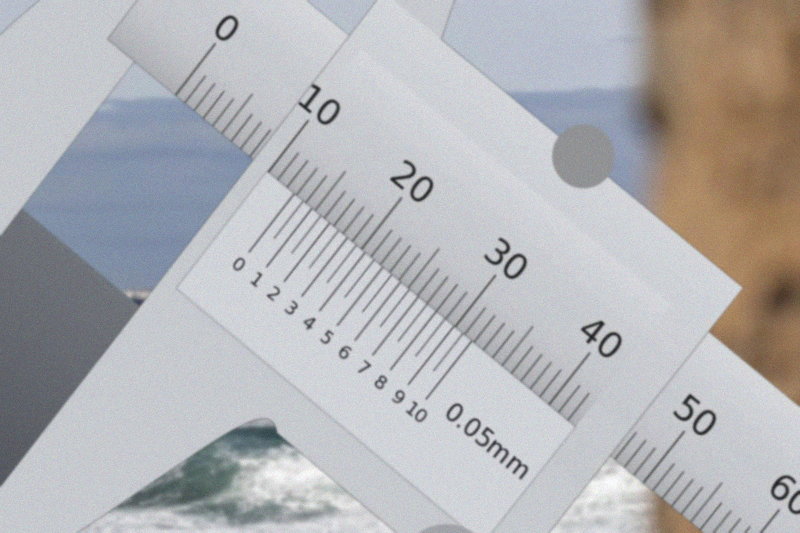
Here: 12.8 (mm)
